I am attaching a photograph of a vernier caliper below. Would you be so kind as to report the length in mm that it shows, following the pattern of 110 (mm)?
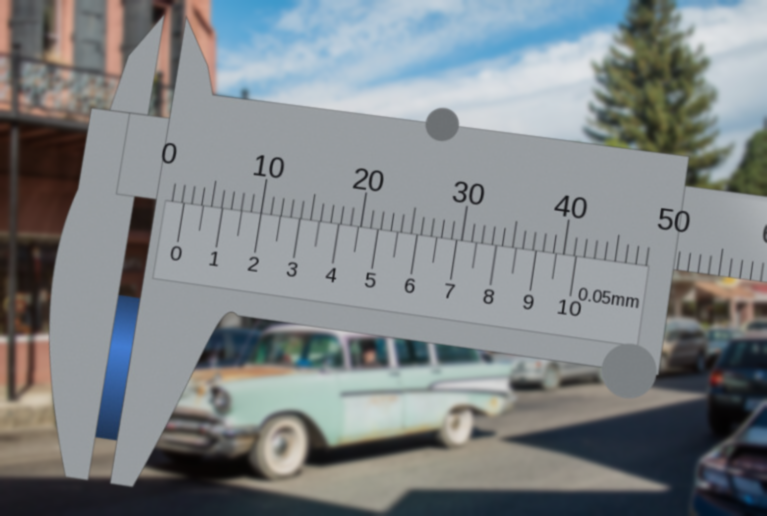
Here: 2.2 (mm)
